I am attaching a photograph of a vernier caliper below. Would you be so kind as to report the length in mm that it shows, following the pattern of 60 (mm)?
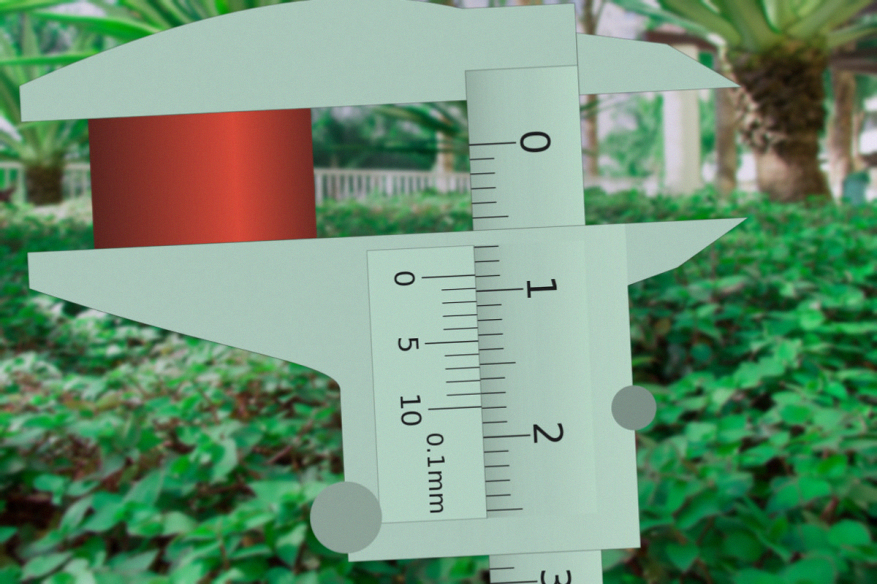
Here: 8.9 (mm)
